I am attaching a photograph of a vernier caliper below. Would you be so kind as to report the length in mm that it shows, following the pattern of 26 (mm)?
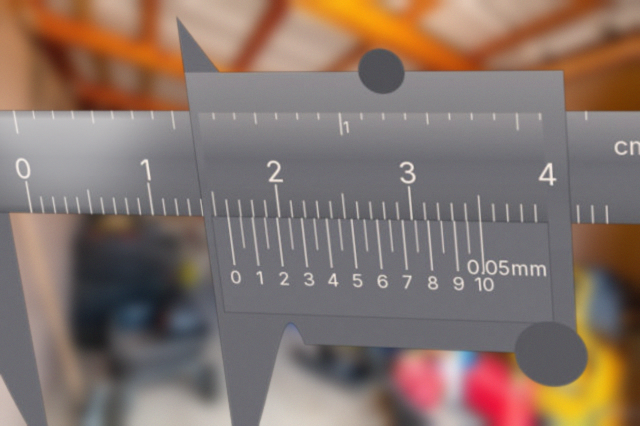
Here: 16.0 (mm)
